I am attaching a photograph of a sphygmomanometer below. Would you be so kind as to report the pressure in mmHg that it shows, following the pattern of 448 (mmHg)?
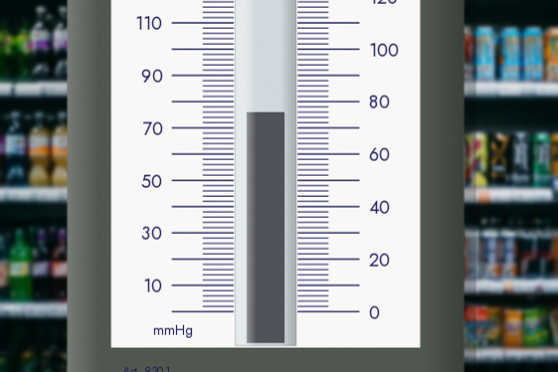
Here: 76 (mmHg)
